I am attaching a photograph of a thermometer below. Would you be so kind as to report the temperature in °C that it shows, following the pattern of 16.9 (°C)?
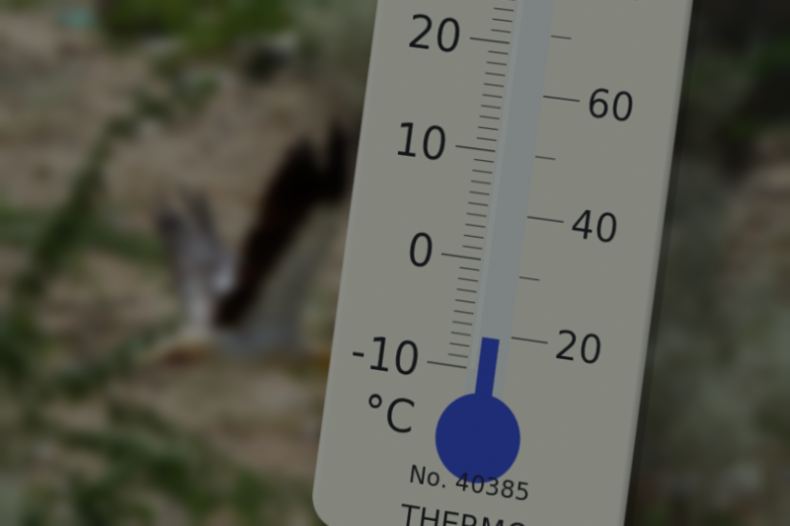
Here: -7 (°C)
